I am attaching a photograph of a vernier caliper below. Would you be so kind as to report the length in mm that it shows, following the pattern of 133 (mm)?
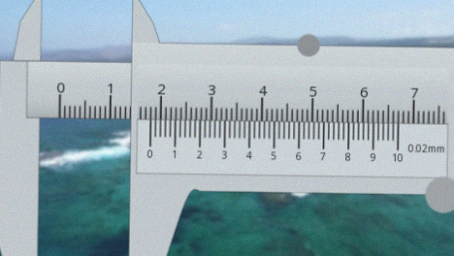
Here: 18.0 (mm)
